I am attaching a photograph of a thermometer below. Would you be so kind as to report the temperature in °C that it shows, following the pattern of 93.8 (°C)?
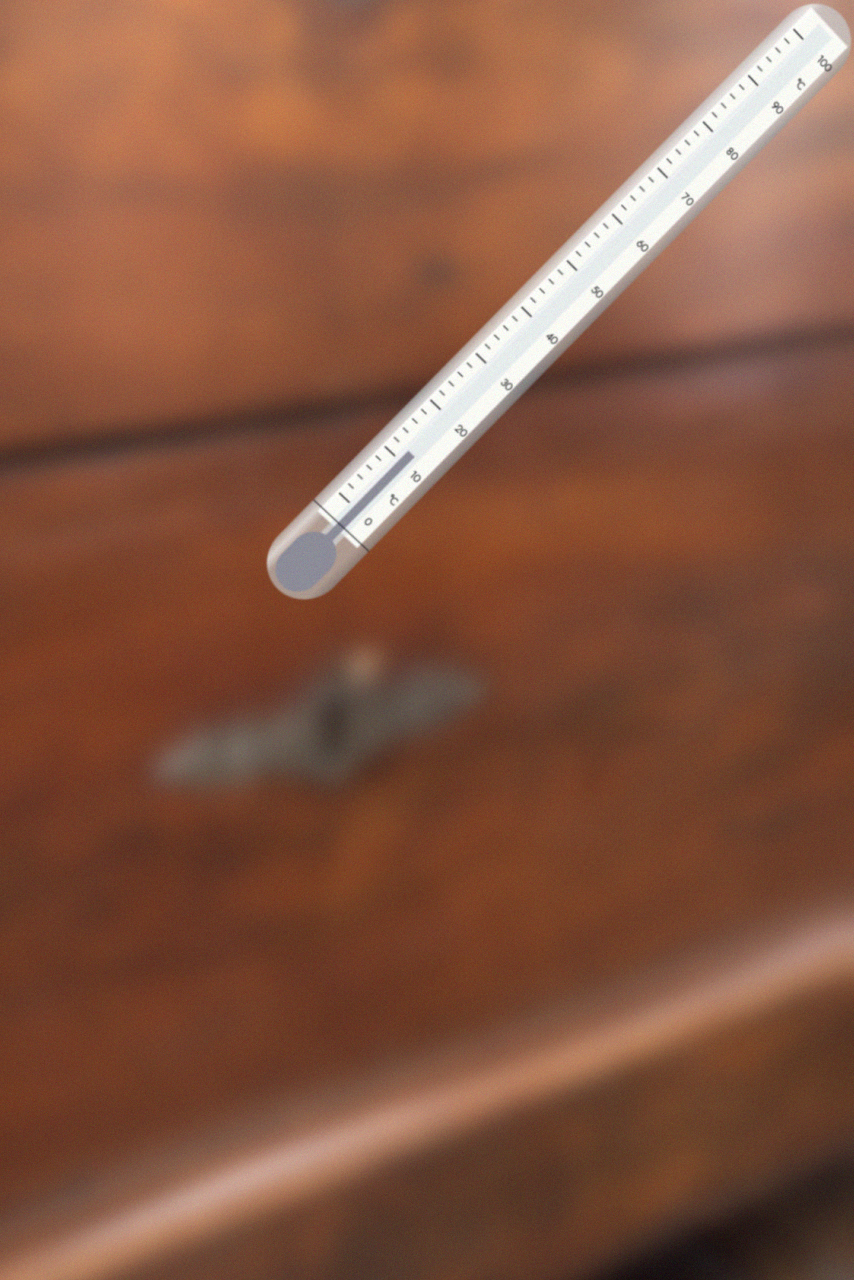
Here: 12 (°C)
